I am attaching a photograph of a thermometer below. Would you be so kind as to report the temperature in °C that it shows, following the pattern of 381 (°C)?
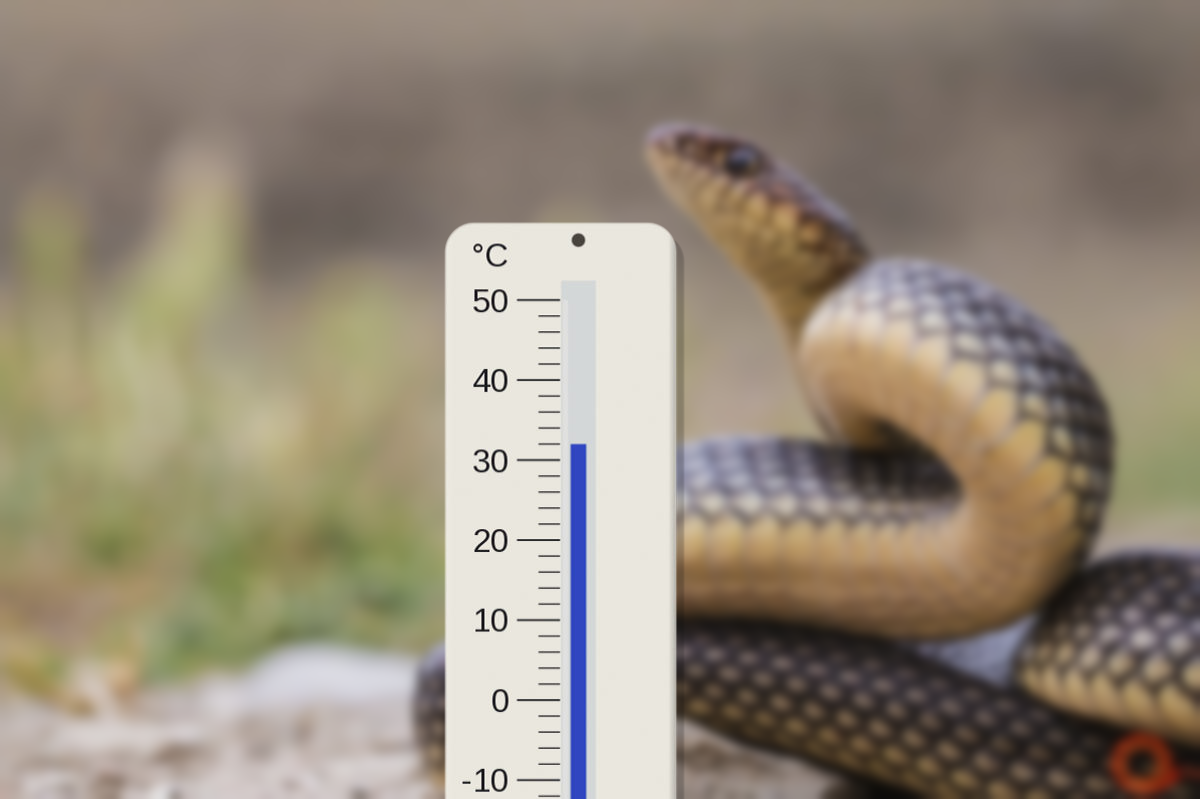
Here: 32 (°C)
